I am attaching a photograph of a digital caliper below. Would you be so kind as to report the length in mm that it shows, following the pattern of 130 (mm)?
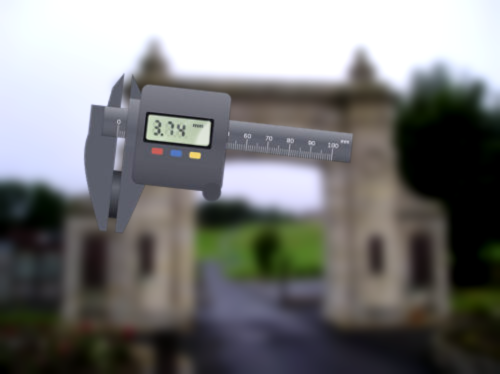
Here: 3.74 (mm)
